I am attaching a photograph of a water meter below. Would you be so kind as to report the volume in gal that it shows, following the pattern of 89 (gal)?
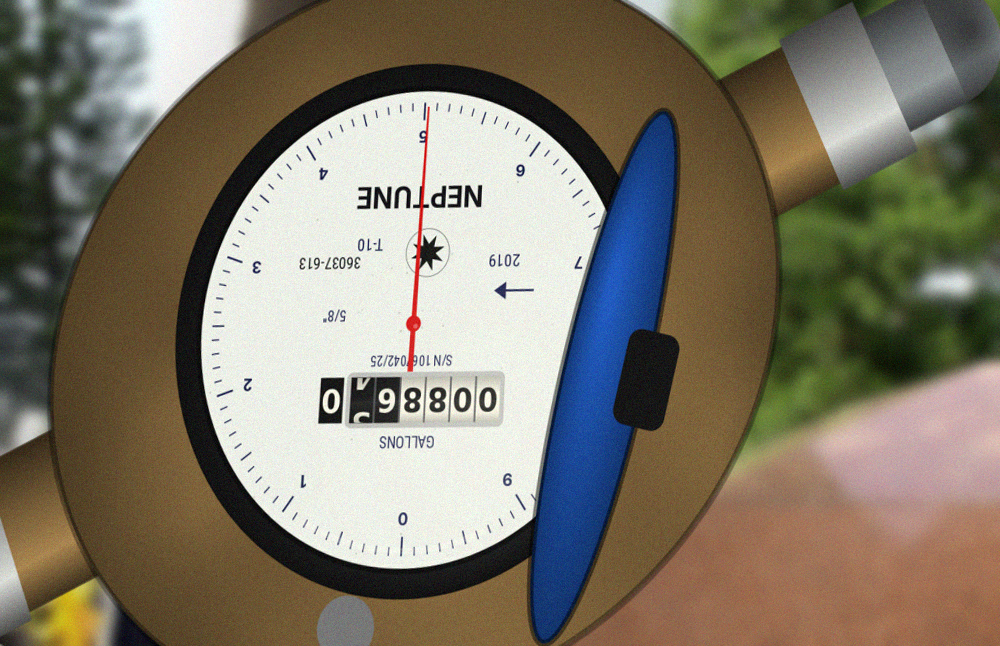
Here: 88635.0 (gal)
